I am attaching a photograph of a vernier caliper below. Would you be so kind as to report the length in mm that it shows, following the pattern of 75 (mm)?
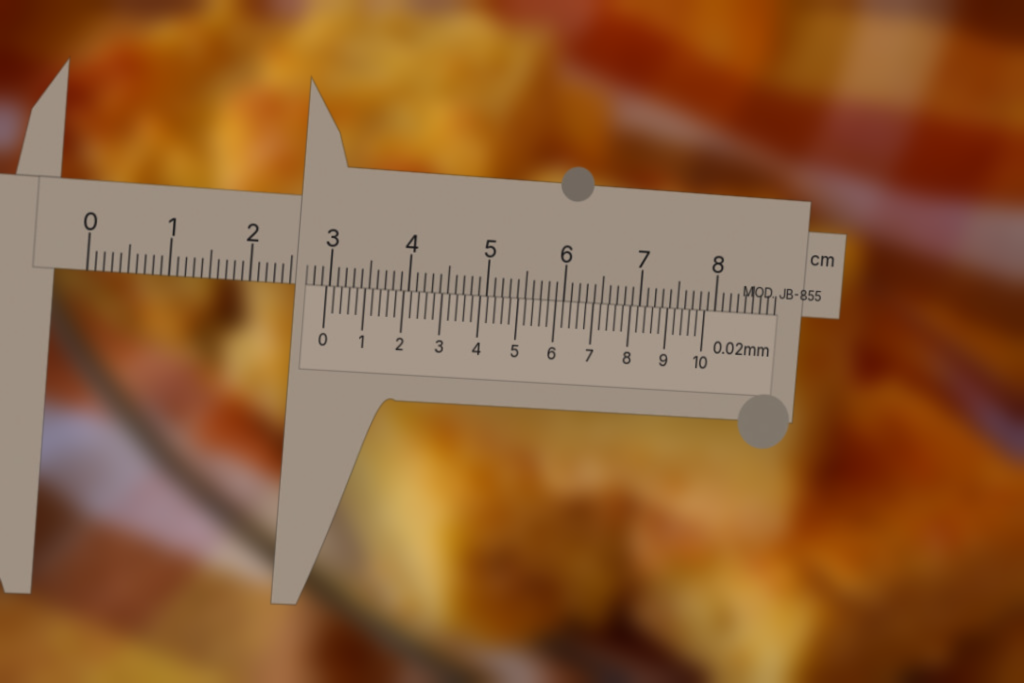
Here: 29.6 (mm)
